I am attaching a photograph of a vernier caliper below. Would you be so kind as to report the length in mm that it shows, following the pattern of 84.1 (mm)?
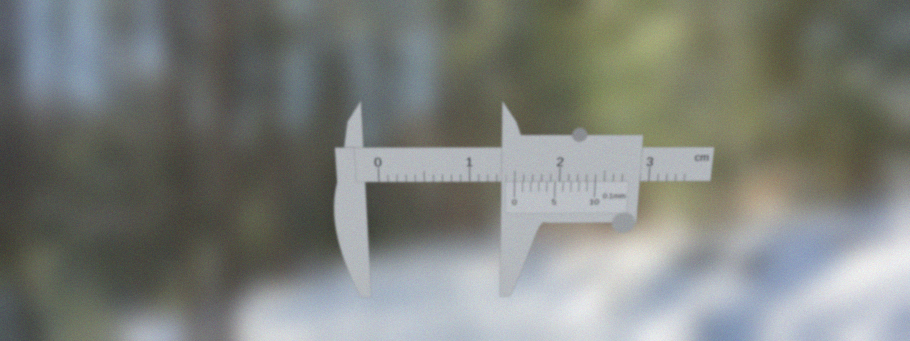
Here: 15.0 (mm)
